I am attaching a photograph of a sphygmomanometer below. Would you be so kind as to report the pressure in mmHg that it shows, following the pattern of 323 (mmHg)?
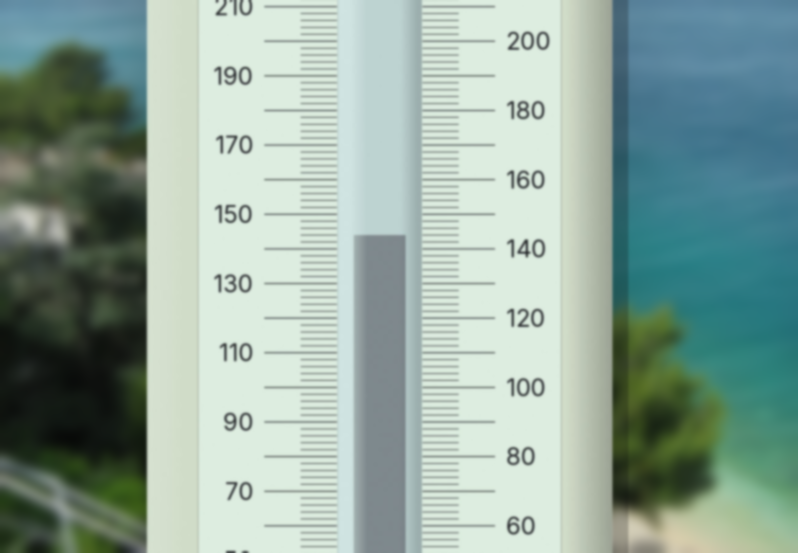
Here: 144 (mmHg)
